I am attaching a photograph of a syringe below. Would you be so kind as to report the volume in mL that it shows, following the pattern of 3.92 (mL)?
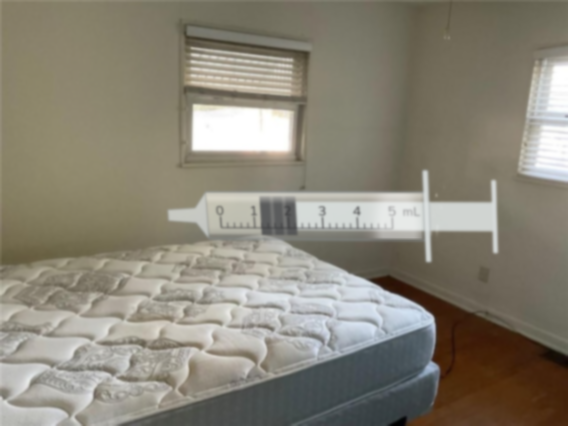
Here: 1.2 (mL)
